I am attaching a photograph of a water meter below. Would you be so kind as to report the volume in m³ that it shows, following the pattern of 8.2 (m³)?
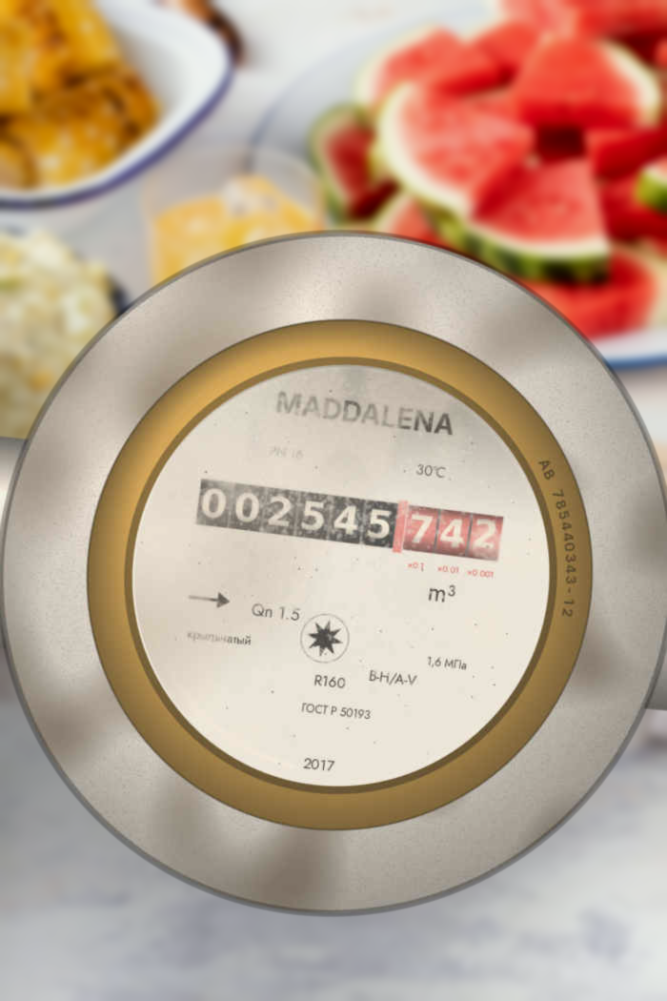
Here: 2545.742 (m³)
